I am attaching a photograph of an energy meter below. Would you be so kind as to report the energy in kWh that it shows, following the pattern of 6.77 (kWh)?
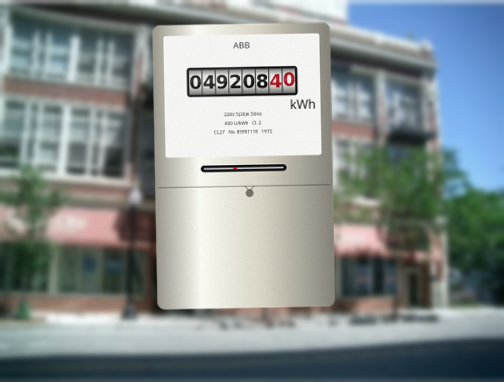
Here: 49208.40 (kWh)
